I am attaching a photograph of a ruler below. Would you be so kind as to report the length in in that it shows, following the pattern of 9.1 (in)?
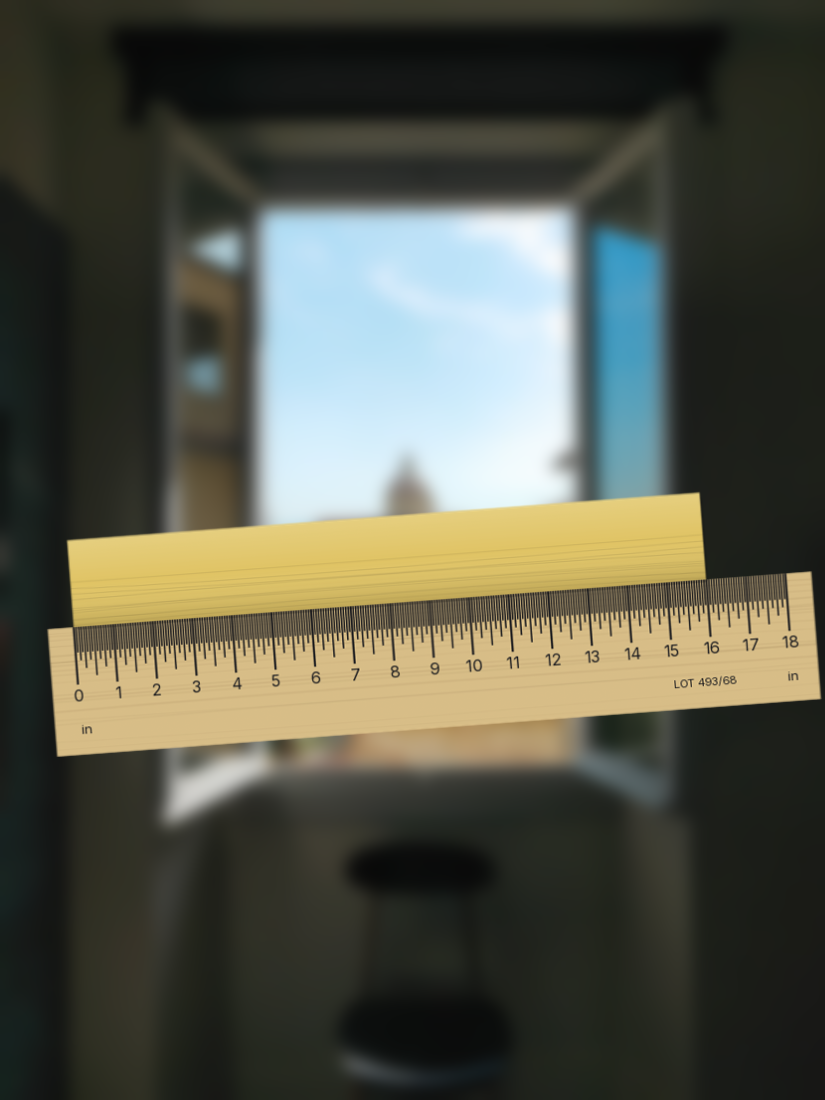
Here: 16 (in)
